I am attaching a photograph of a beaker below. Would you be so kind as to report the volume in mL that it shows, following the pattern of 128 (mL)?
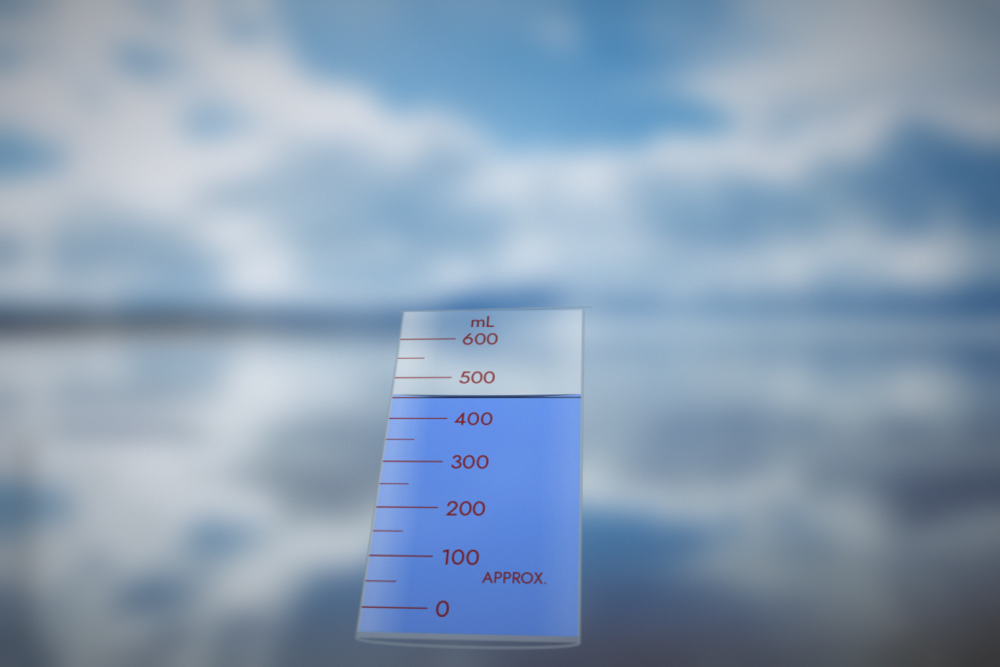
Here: 450 (mL)
